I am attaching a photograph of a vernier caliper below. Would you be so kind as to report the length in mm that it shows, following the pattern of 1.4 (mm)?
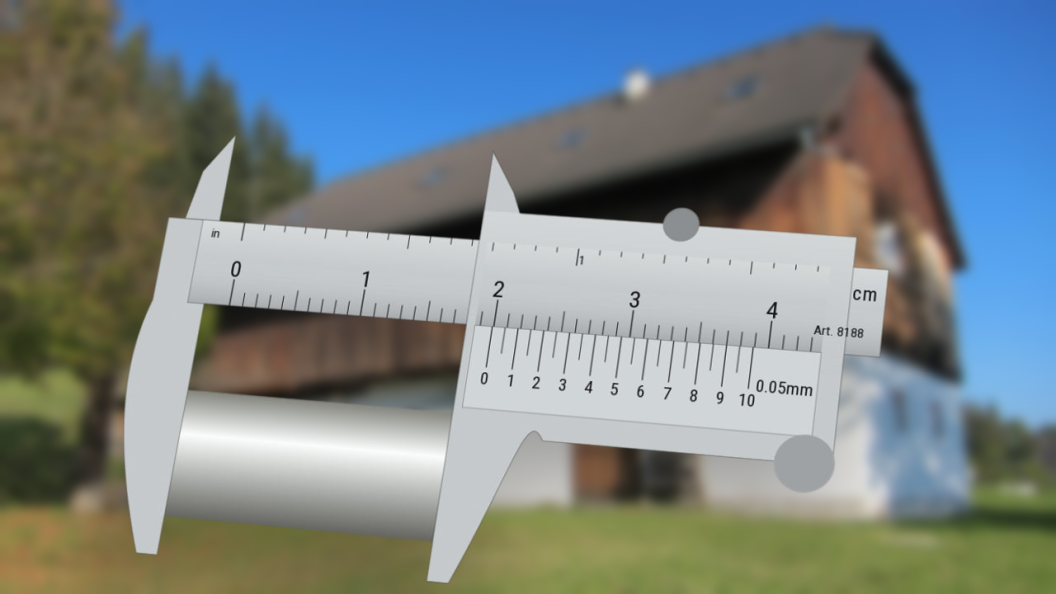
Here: 19.9 (mm)
